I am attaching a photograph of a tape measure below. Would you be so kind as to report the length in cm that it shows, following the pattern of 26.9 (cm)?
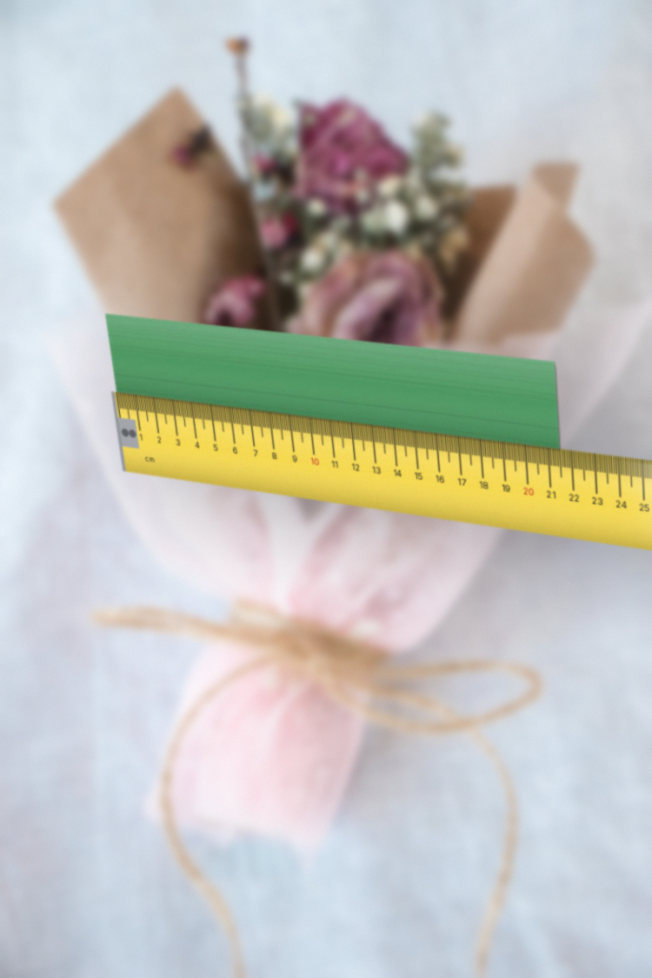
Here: 21.5 (cm)
